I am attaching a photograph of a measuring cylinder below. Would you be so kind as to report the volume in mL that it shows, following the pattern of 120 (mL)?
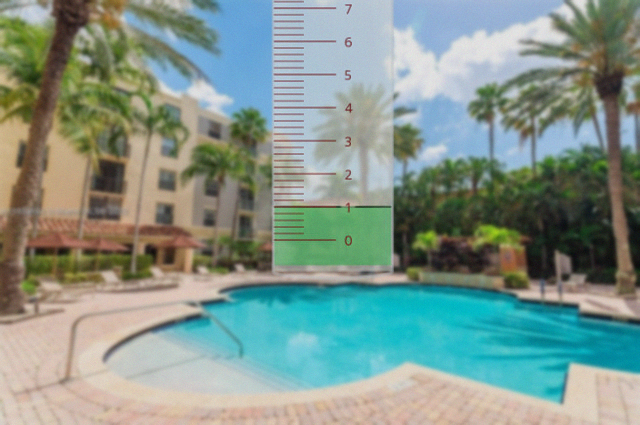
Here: 1 (mL)
